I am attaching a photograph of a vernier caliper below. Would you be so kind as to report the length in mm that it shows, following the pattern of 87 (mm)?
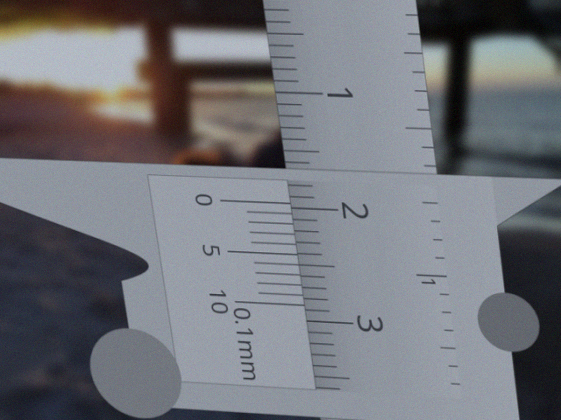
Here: 19.6 (mm)
